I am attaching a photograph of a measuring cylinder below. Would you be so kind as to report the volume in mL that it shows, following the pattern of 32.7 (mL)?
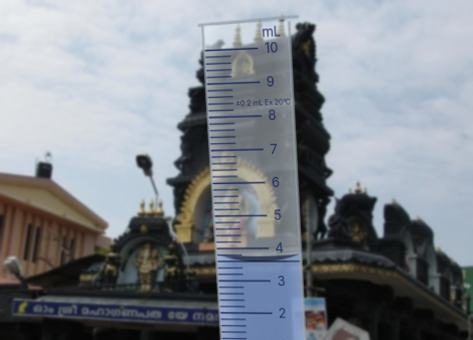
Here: 3.6 (mL)
